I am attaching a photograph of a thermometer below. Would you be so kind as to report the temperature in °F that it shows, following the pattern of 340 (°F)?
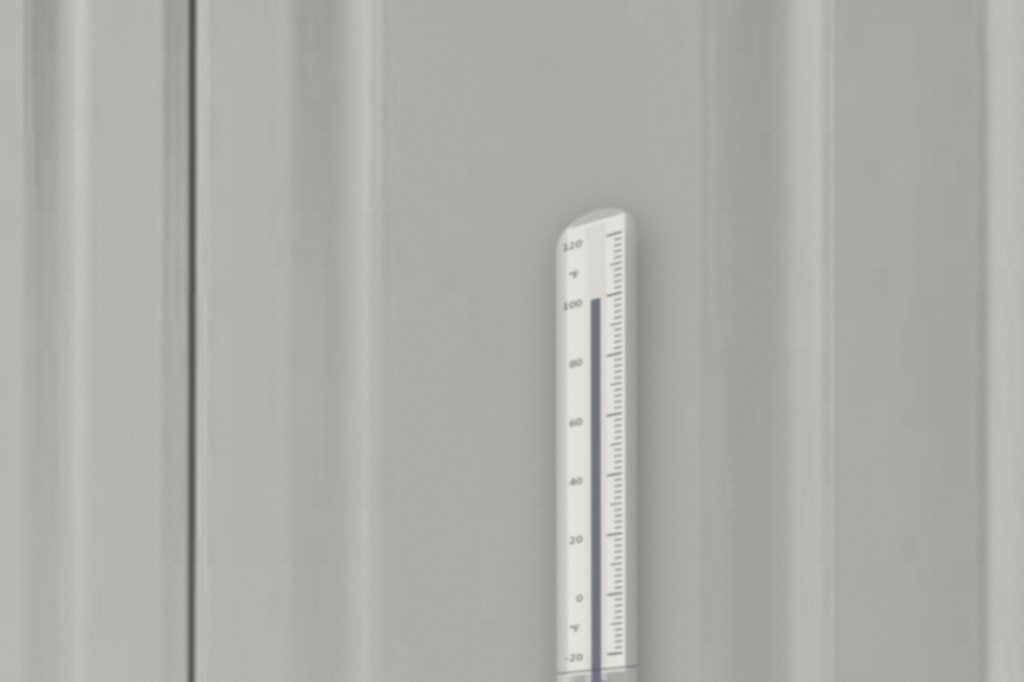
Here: 100 (°F)
